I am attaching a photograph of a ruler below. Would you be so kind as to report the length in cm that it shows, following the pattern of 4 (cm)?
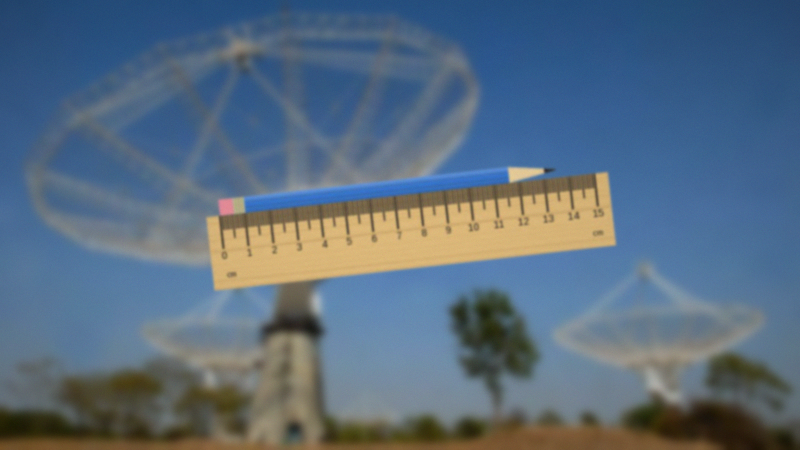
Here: 13.5 (cm)
